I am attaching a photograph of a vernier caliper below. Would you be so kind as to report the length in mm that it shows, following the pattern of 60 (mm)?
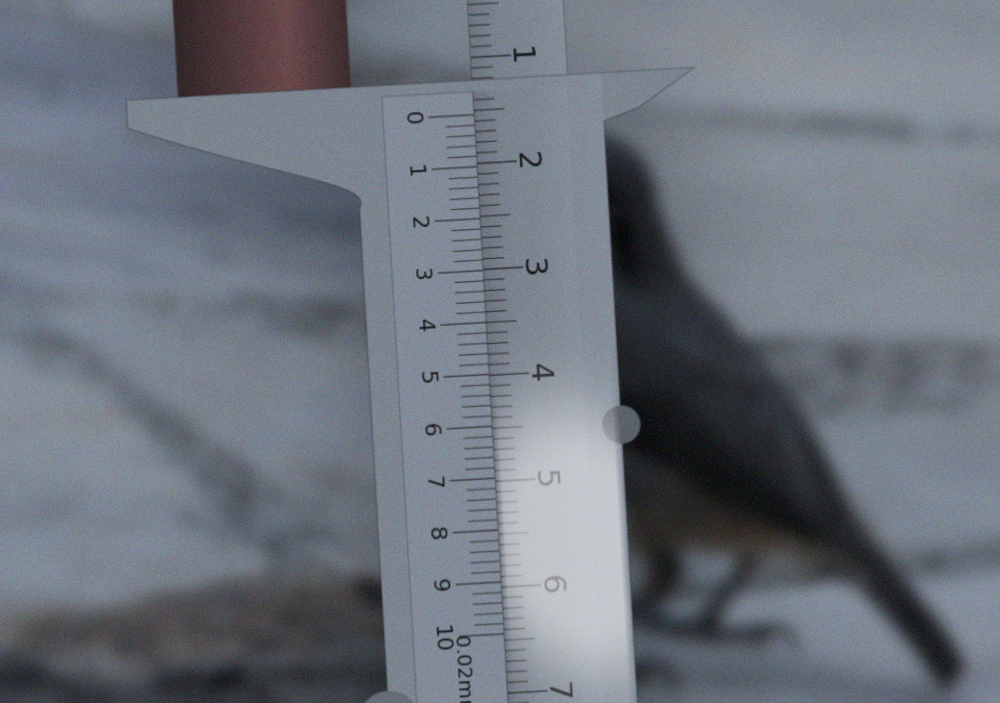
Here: 15.4 (mm)
